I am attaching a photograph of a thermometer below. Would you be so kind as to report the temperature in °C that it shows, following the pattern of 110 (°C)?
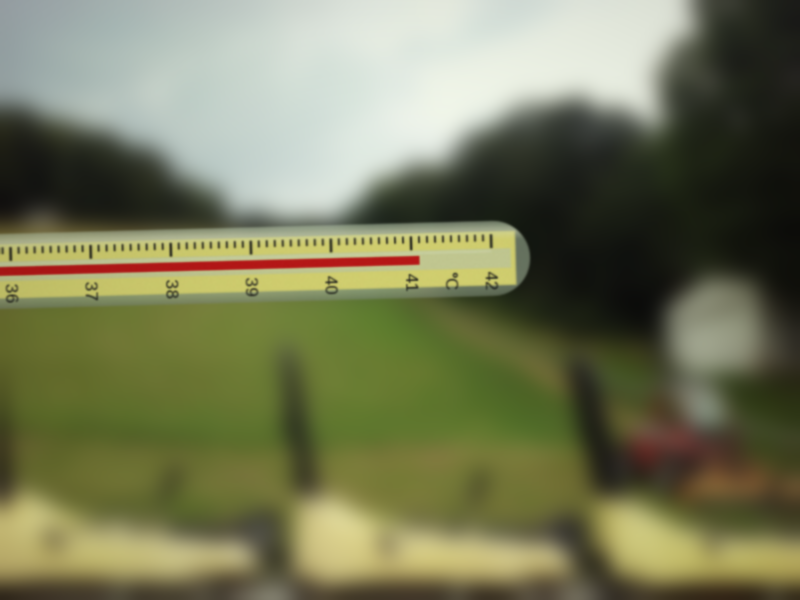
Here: 41.1 (°C)
